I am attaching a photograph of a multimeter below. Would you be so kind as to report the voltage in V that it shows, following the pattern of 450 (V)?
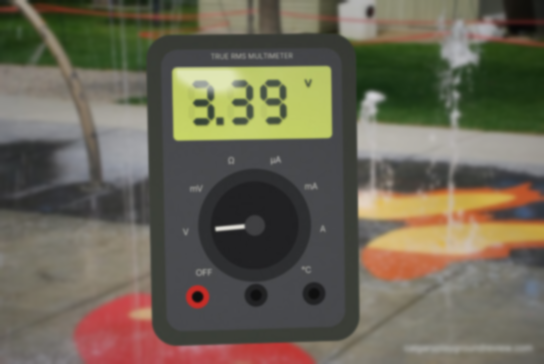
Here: 3.39 (V)
